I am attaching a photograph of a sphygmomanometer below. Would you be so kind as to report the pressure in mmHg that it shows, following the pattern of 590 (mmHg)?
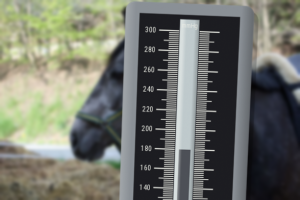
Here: 180 (mmHg)
